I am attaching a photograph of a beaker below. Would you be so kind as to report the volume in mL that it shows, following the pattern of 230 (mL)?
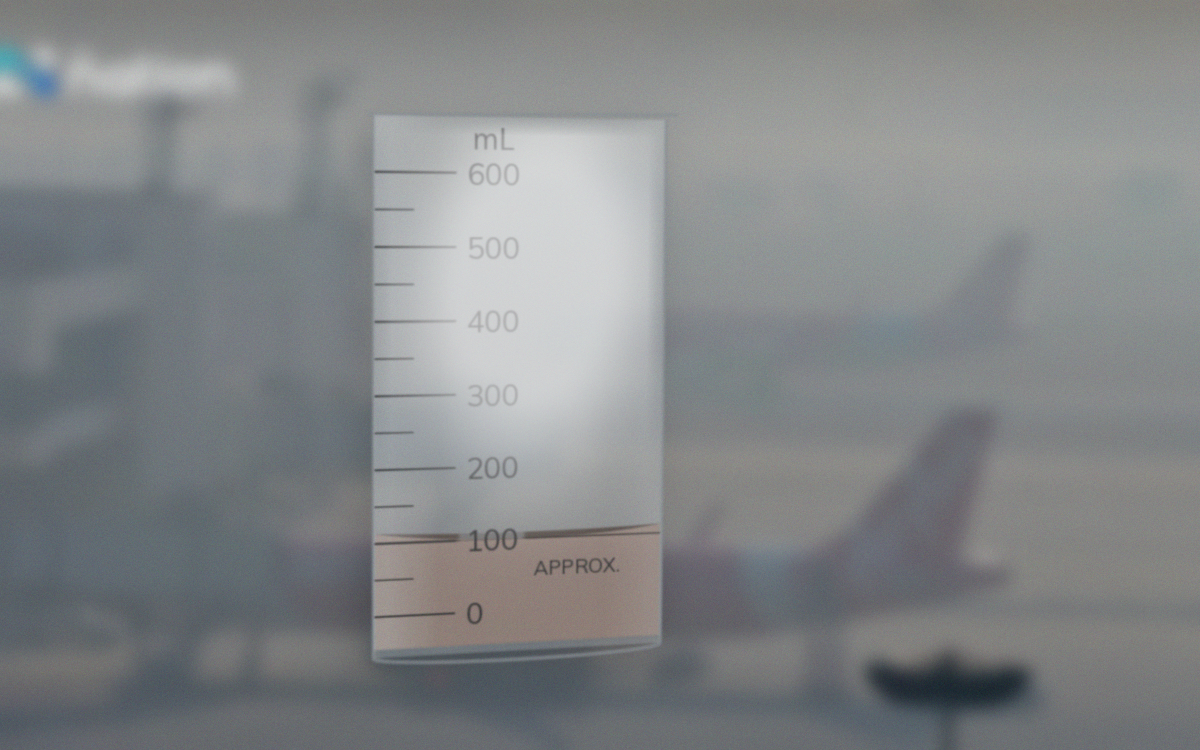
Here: 100 (mL)
